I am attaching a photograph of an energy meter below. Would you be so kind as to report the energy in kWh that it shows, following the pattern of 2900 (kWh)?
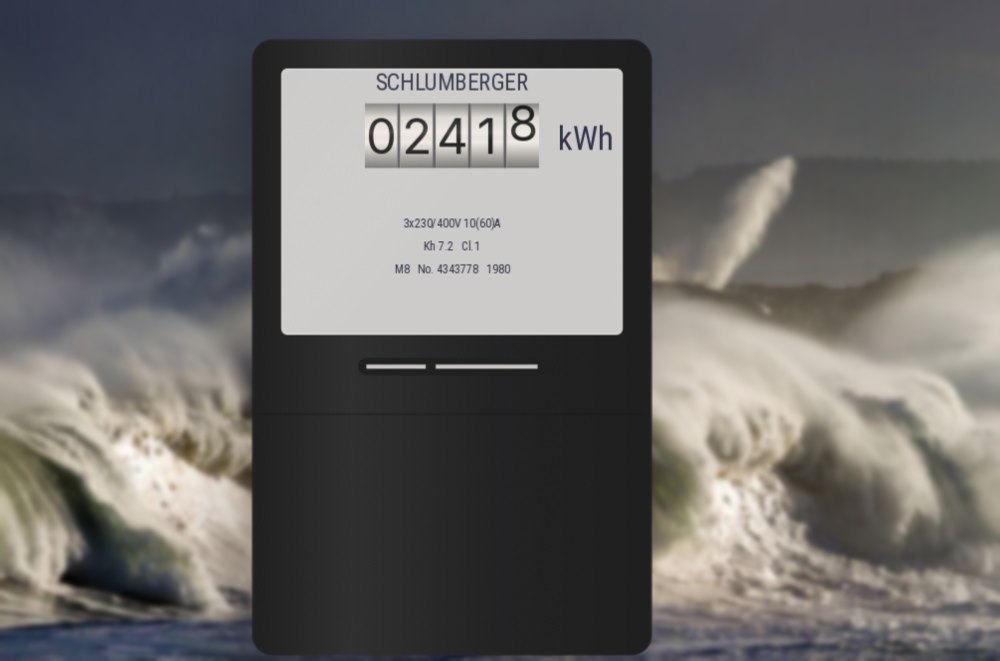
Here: 2418 (kWh)
